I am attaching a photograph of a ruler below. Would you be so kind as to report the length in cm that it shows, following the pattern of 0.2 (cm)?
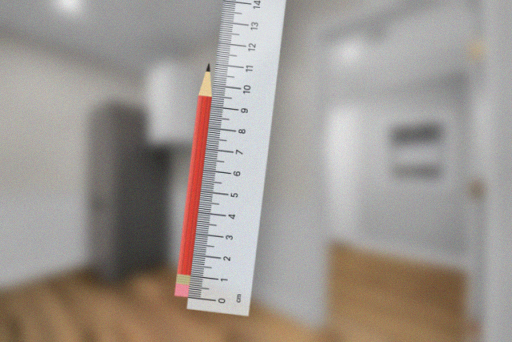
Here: 11 (cm)
